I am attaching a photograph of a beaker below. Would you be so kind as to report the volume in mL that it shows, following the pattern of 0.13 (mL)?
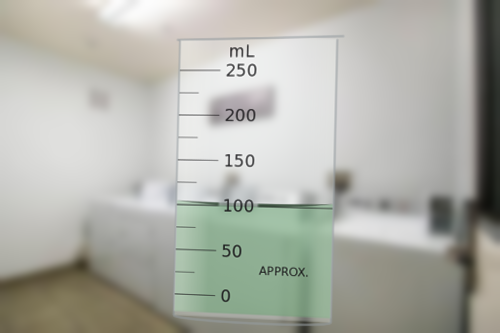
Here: 100 (mL)
